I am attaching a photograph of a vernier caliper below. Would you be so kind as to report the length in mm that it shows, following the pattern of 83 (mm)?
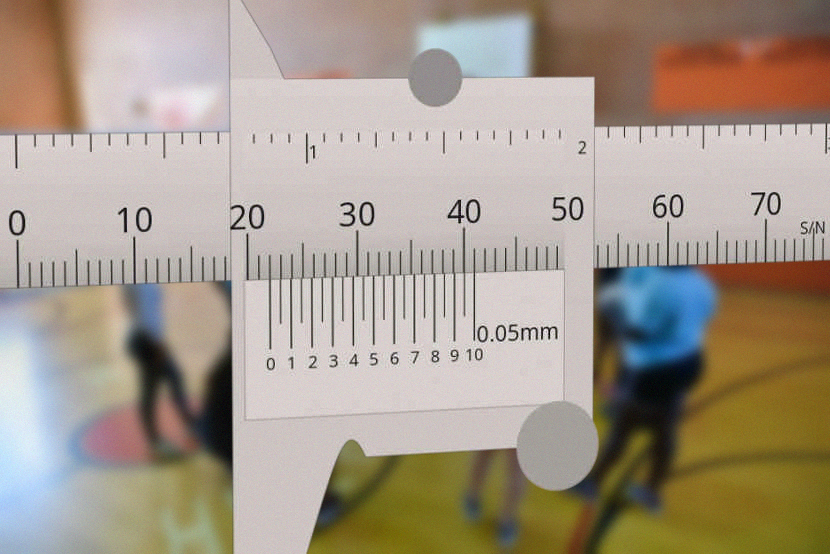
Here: 22.0 (mm)
